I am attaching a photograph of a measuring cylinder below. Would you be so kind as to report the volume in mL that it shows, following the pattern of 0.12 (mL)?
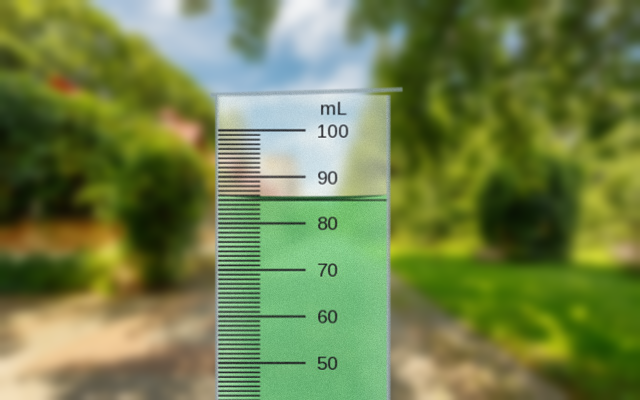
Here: 85 (mL)
